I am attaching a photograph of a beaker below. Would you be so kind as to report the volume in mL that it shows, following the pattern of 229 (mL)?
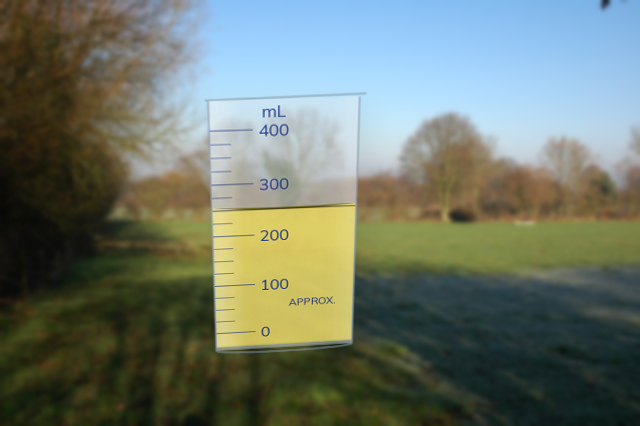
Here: 250 (mL)
